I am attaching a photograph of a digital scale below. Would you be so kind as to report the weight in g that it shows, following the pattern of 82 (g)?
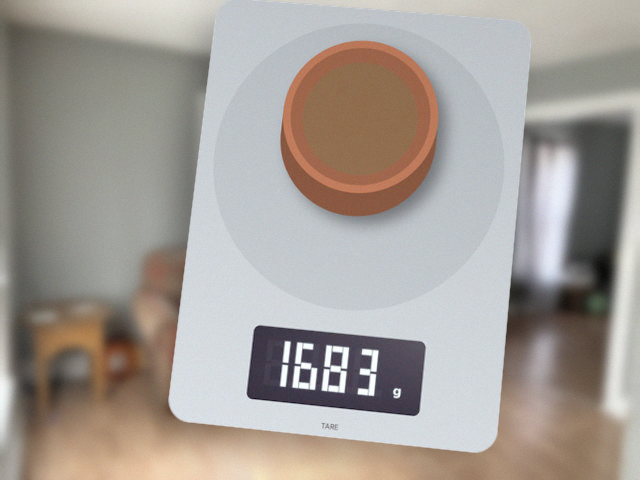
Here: 1683 (g)
